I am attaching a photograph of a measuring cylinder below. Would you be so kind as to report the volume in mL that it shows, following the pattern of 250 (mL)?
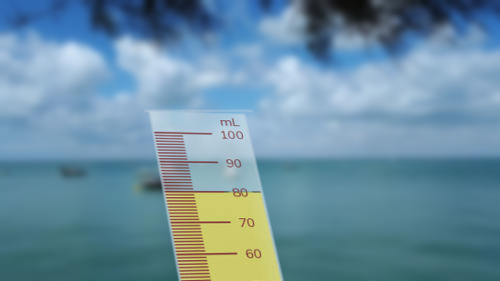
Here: 80 (mL)
